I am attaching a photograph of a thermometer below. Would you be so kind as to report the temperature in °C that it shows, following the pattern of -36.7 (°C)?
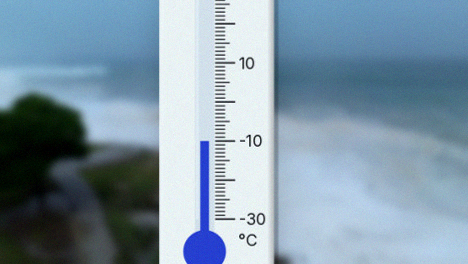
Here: -10 (°C)
